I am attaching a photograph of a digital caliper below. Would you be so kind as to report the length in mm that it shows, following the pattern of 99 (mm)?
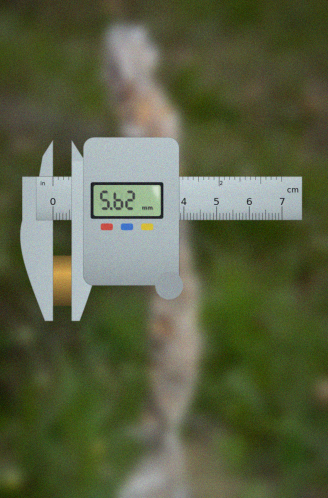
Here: 5.62 (mm)
